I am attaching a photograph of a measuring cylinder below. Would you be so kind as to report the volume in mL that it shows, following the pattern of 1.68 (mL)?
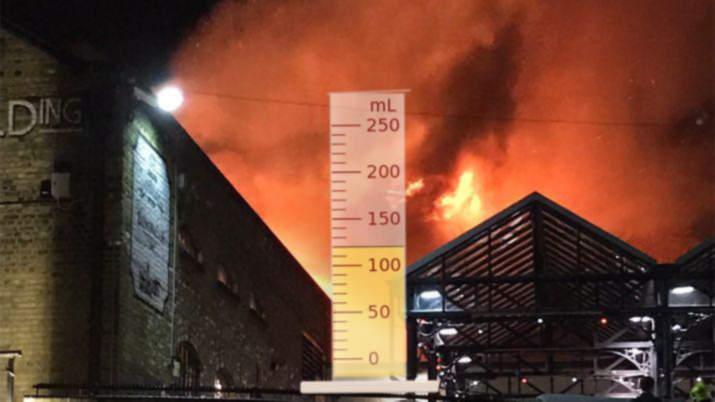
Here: 120 (mL)
